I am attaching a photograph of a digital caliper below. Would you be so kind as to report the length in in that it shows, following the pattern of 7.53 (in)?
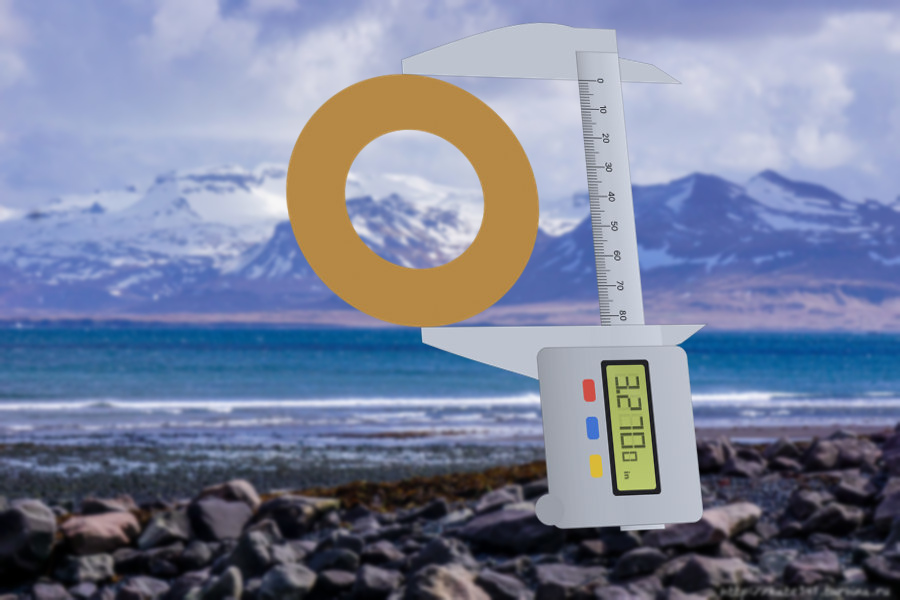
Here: 3.2700 (in)
